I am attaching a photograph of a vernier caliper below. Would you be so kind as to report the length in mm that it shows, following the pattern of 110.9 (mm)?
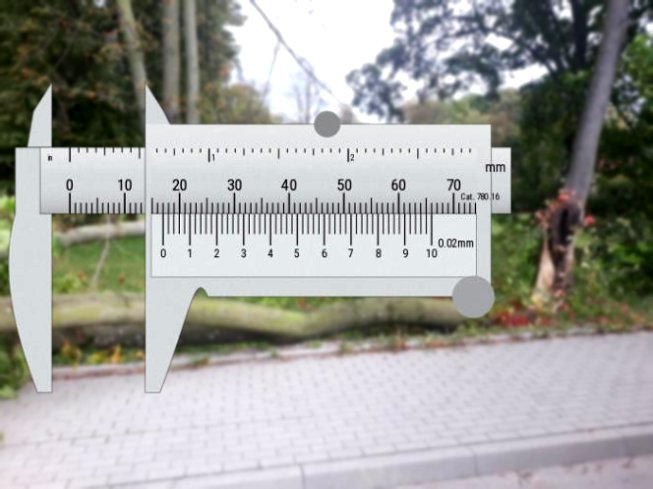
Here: 17.0 (mm)
